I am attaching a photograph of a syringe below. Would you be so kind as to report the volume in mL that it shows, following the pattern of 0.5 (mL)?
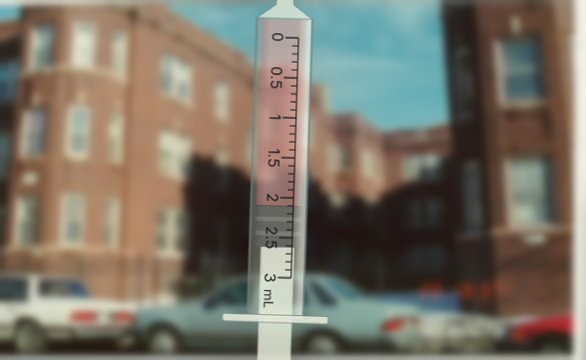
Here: 2.1 (mL)
